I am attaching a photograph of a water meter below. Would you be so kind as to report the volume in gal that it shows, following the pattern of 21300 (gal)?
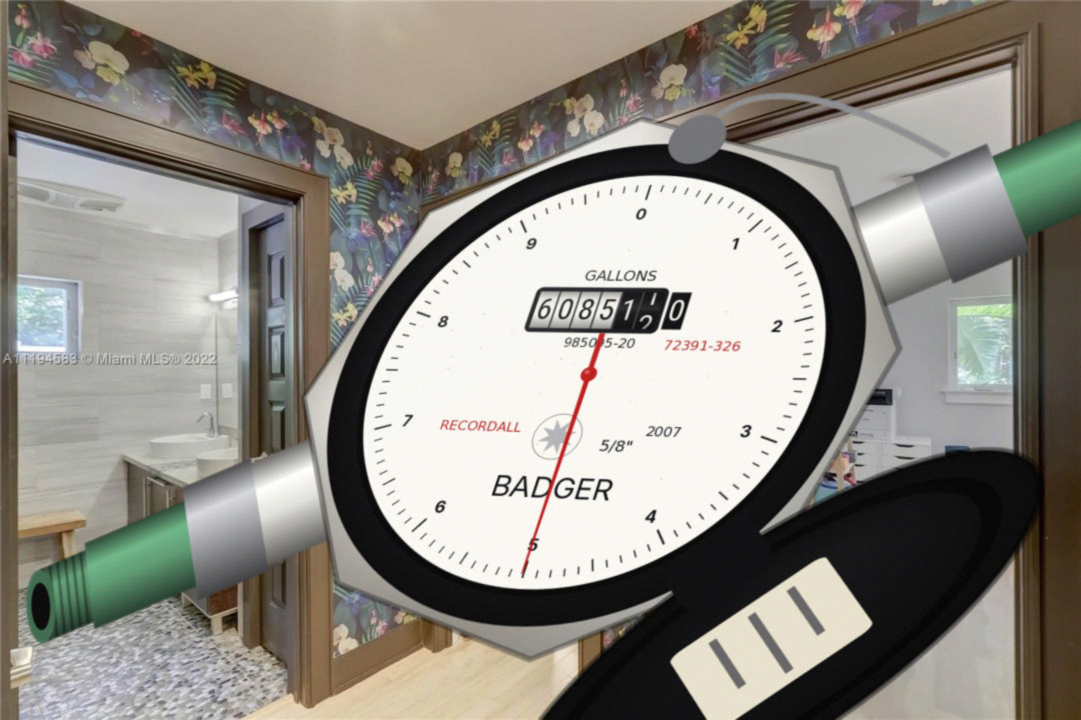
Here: 6085115.0 (gal)
